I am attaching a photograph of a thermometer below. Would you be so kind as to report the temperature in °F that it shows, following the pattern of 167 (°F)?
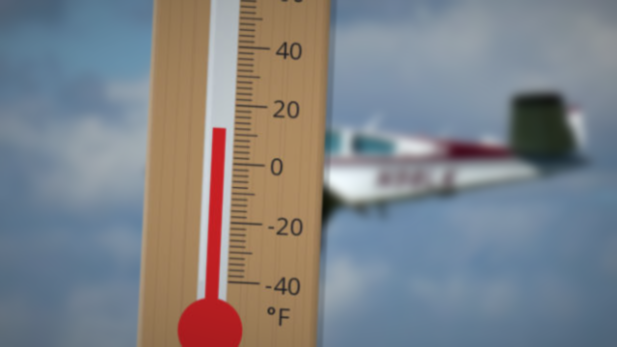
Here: 12 (°F)
